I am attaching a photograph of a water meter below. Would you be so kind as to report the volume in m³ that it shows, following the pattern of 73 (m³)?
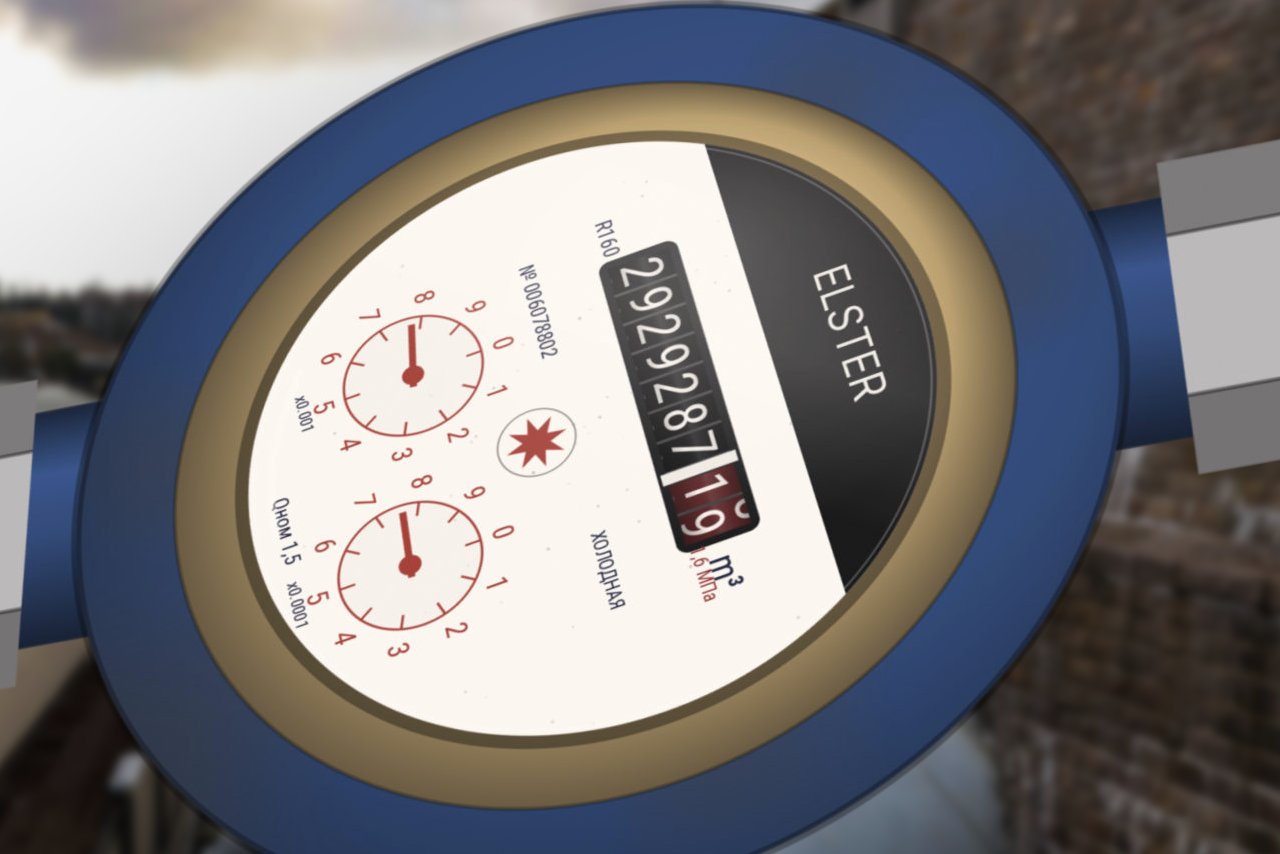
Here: 2929287.1877 (m³)
